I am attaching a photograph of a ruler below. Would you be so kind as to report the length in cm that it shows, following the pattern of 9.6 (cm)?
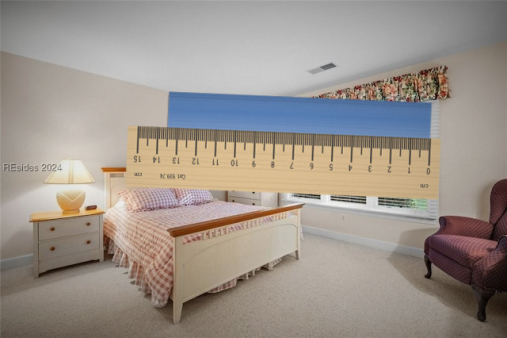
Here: 13.5 (cm)
